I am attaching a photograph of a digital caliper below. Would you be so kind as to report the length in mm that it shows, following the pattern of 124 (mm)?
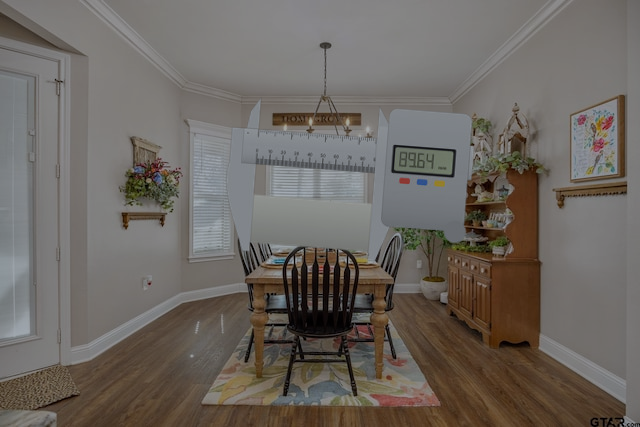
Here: 89.64 (mm)
